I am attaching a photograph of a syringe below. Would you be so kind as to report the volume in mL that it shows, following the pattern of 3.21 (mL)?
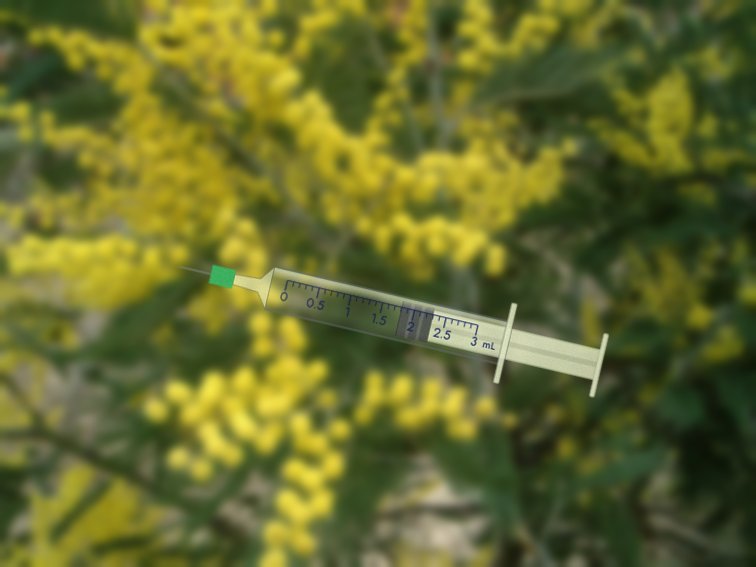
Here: 1.8 (mL)
